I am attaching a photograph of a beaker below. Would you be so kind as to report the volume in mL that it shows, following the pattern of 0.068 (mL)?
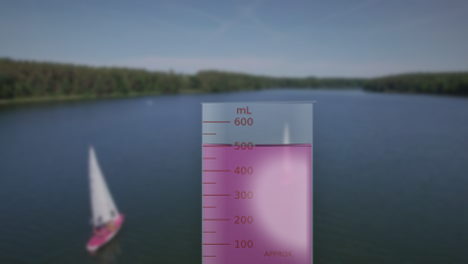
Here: 500 (mL)
